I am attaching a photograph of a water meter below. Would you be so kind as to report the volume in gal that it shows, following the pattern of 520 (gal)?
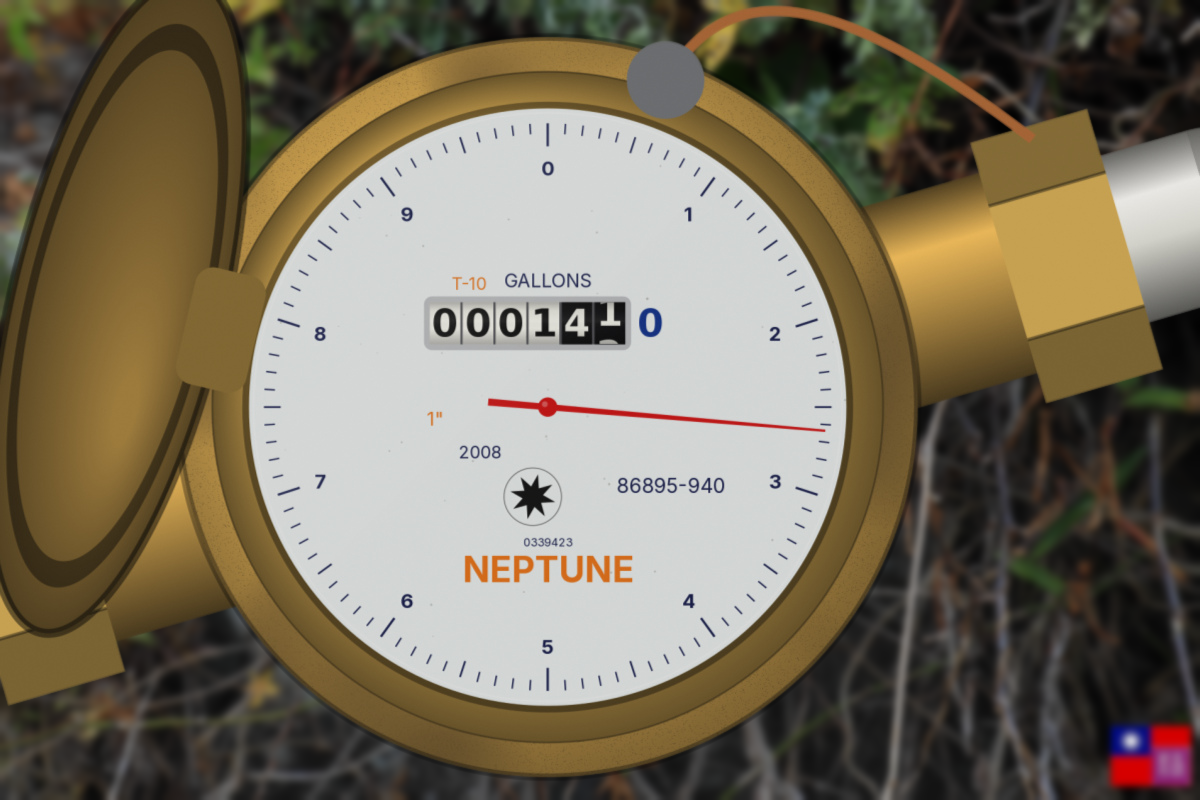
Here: 1412.6 (gal)
